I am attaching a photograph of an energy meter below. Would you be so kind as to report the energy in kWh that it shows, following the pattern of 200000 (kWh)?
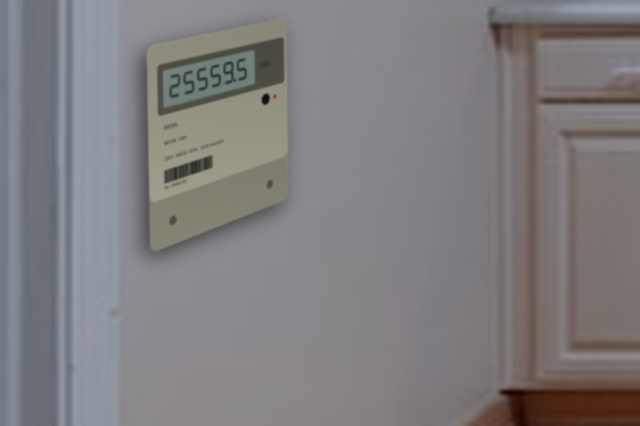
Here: 25559.5 (kWh)
